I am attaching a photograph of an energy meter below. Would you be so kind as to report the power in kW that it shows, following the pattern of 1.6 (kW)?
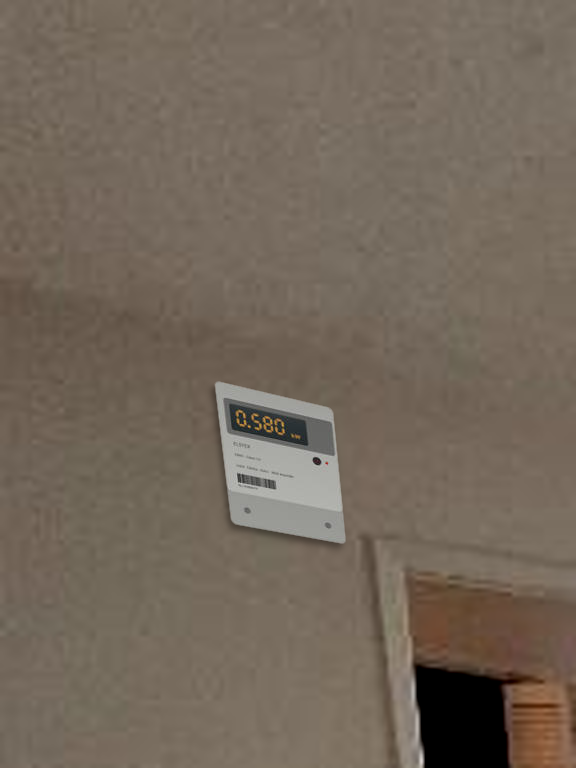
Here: 0.580 (kW)
